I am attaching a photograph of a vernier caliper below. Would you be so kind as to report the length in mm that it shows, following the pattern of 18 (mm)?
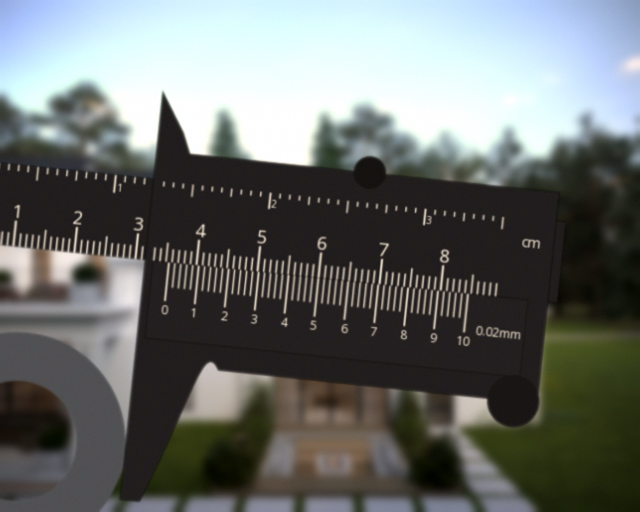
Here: 35.5 (mm)
